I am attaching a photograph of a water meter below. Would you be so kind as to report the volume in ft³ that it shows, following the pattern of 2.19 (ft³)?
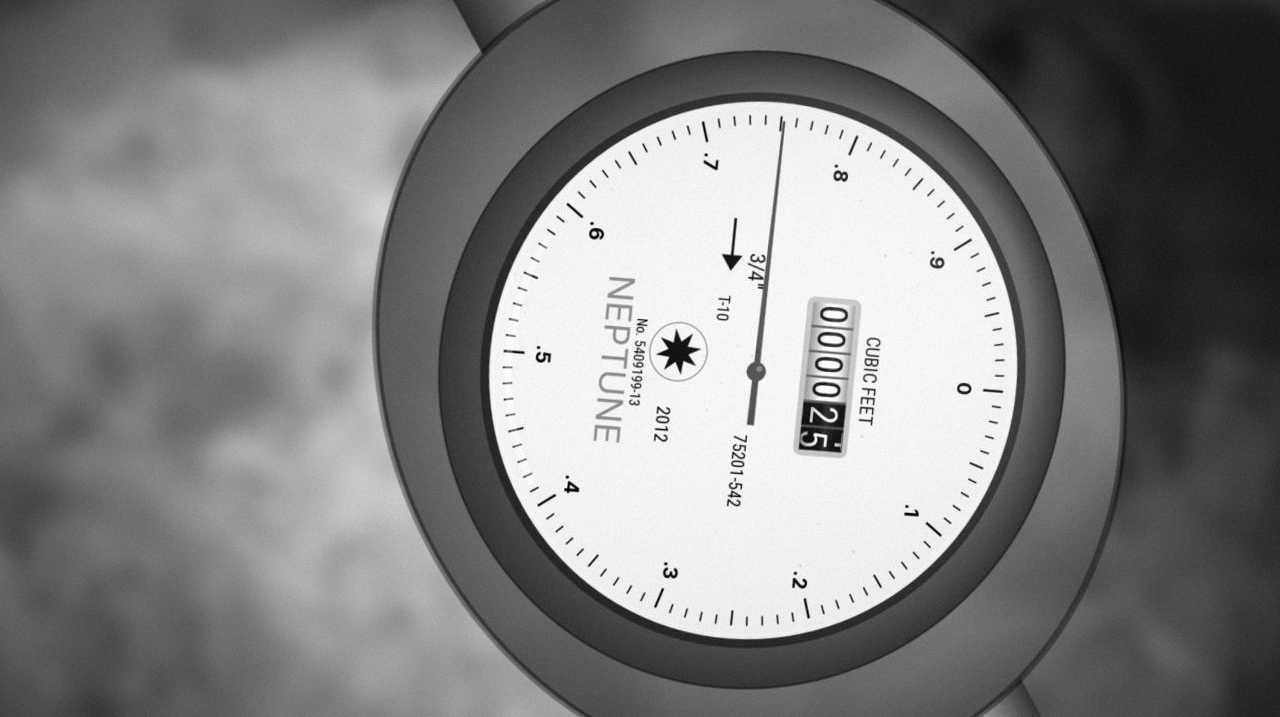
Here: 24.75 (ft³)
